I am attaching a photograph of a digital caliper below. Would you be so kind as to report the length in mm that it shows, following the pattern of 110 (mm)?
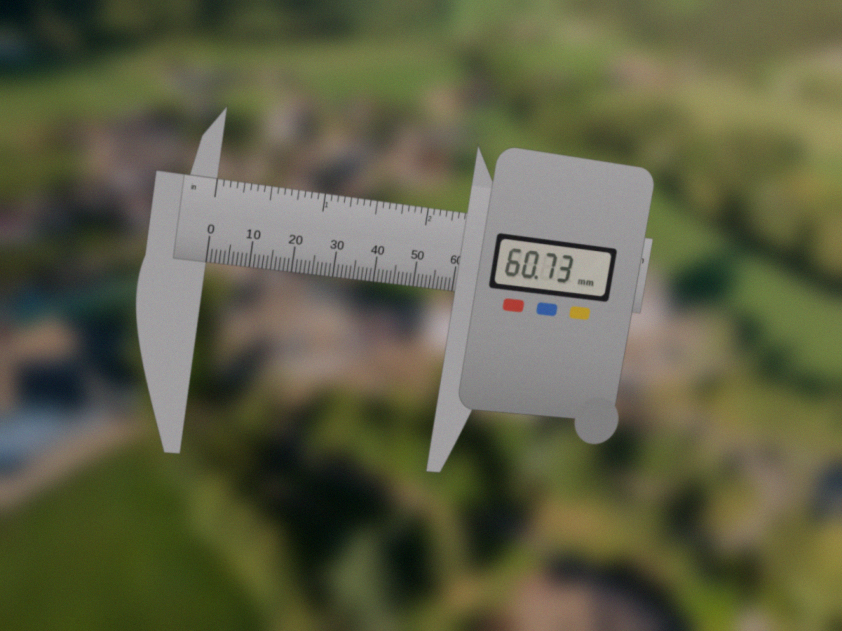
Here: 60.73 (mm)
